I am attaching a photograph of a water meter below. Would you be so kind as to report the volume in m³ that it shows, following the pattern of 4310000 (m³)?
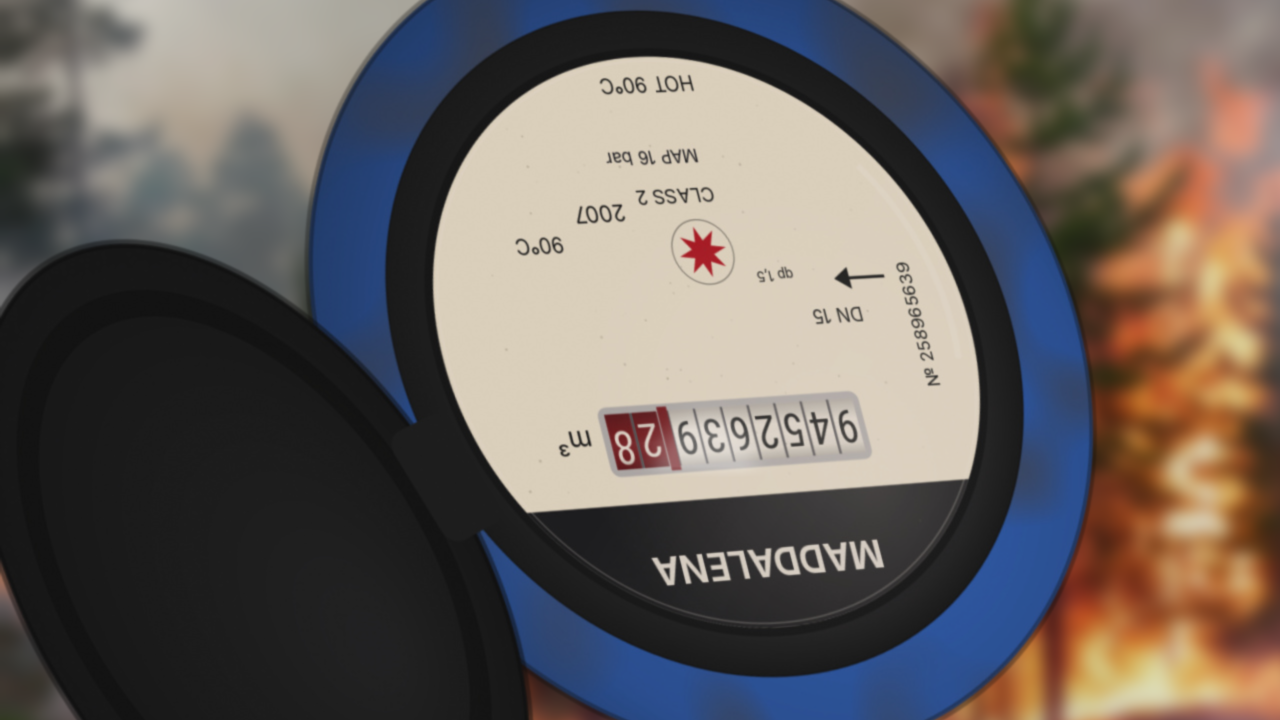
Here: 9452639.28 (m³)
